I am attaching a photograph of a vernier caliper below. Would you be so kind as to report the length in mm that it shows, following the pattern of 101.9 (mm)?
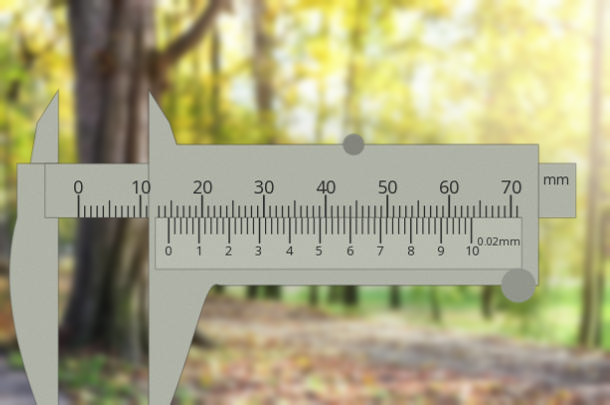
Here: 14.6 (mm)
